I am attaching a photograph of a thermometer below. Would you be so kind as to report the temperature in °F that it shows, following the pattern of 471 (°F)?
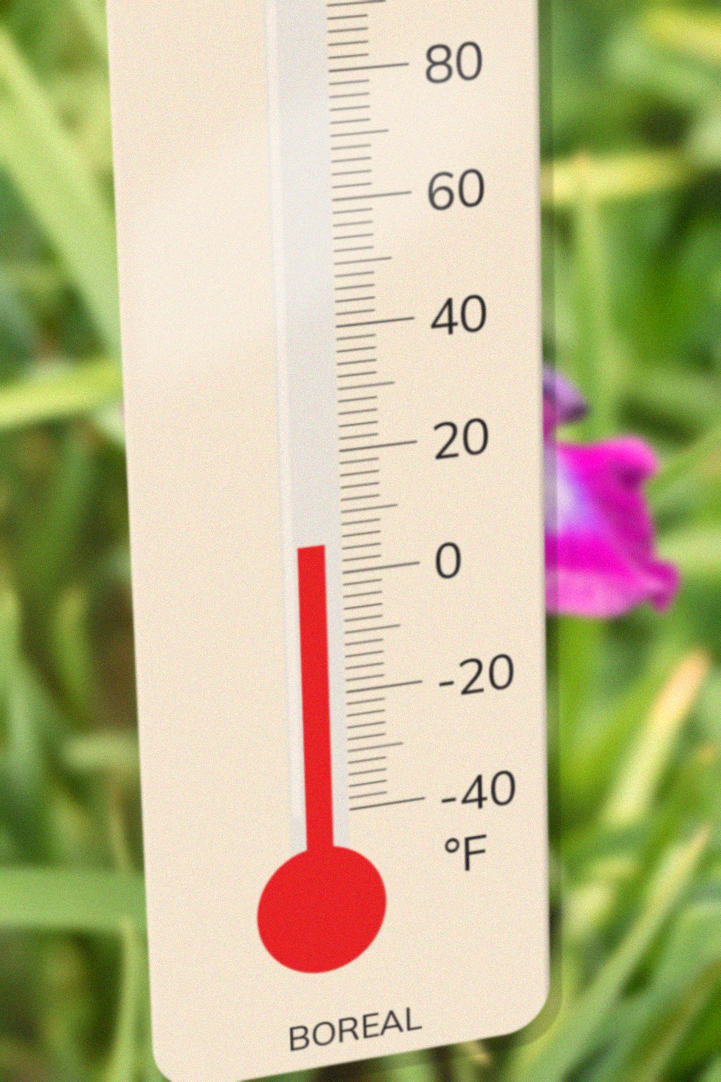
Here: 5 (°F)
